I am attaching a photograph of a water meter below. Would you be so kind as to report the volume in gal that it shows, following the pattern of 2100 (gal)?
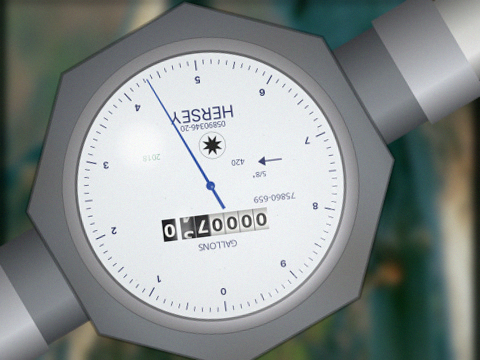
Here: 734.3 (gal)
